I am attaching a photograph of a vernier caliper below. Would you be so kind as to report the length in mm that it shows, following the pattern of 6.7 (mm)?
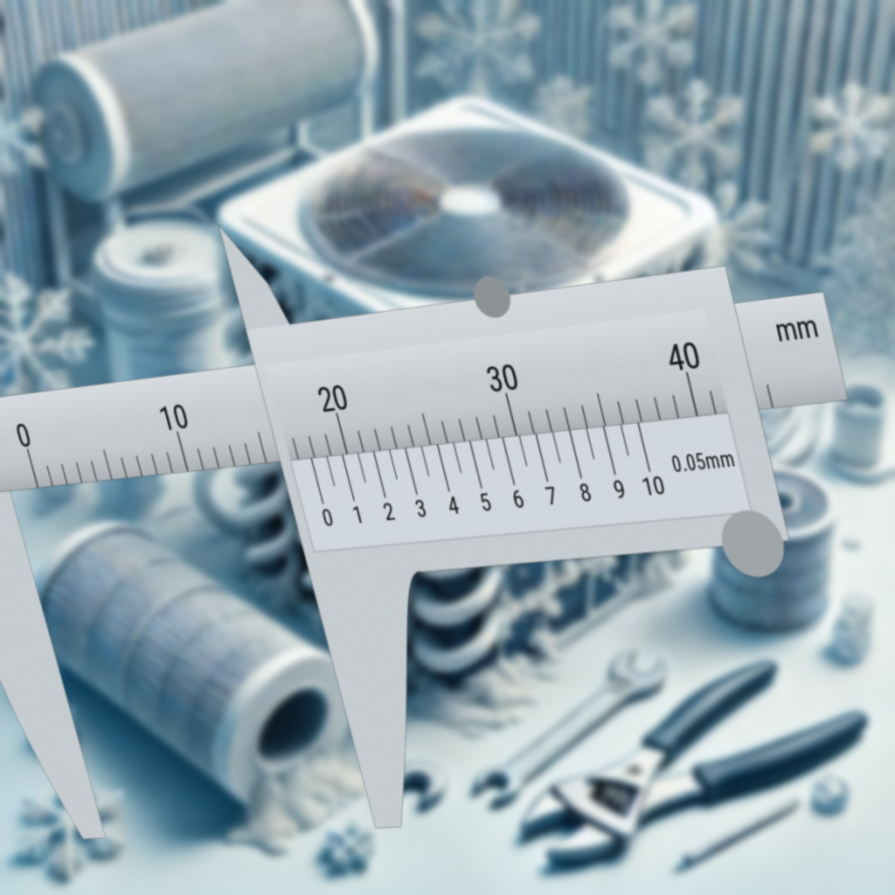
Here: 17.8 (mm)
